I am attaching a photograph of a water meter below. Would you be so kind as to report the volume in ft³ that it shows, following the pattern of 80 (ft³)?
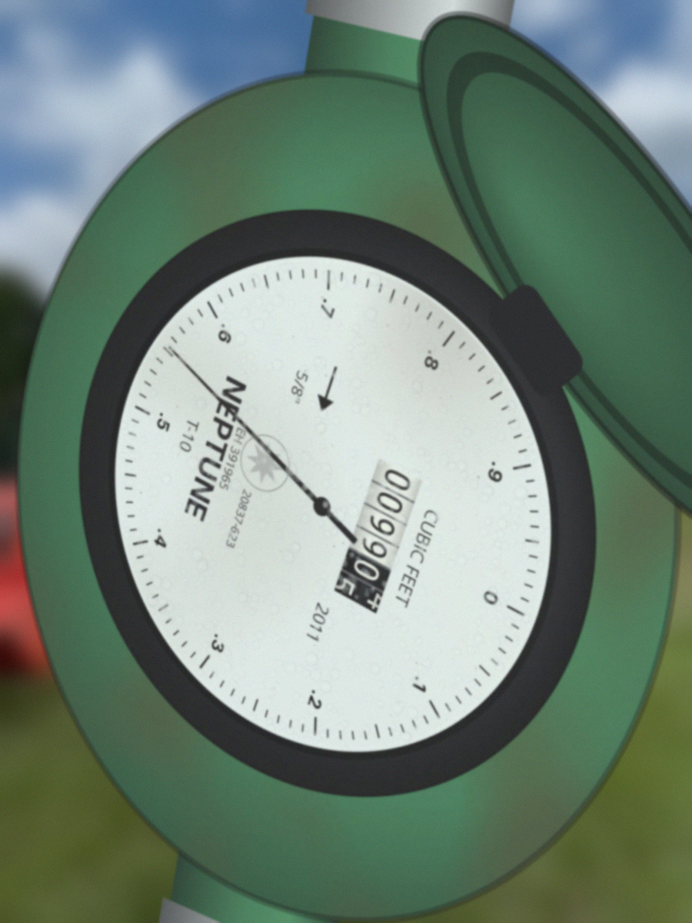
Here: 9904.55 (ft³)
